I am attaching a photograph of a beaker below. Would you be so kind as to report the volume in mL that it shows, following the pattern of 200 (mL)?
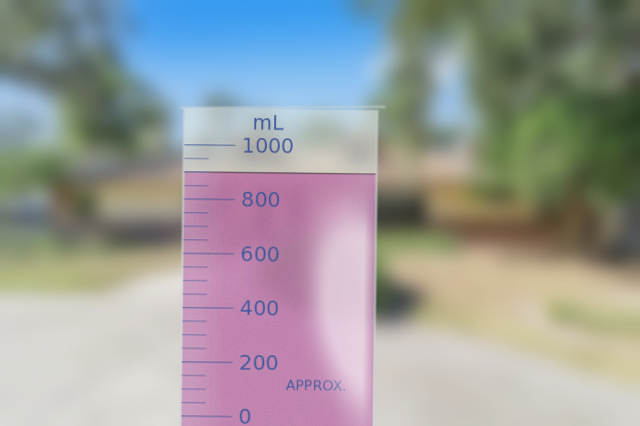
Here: 900 (mL)
